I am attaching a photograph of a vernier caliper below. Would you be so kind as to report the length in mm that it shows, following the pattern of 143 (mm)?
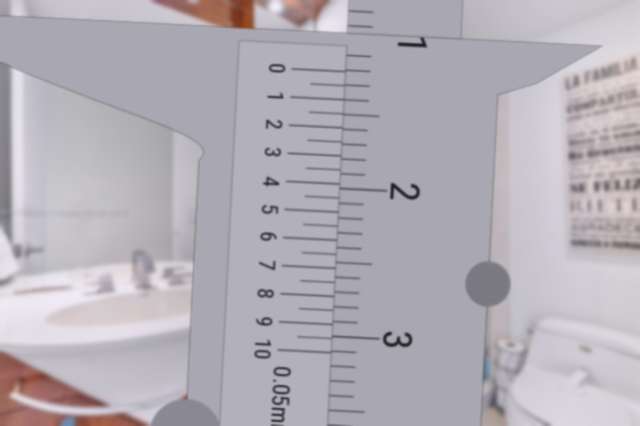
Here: 12.1 (mm)
